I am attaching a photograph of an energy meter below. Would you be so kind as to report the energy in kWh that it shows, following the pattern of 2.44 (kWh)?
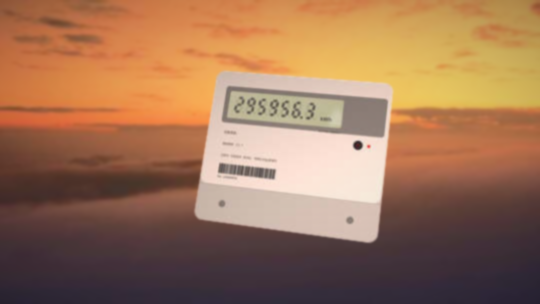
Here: 295956.3 (kWh)
